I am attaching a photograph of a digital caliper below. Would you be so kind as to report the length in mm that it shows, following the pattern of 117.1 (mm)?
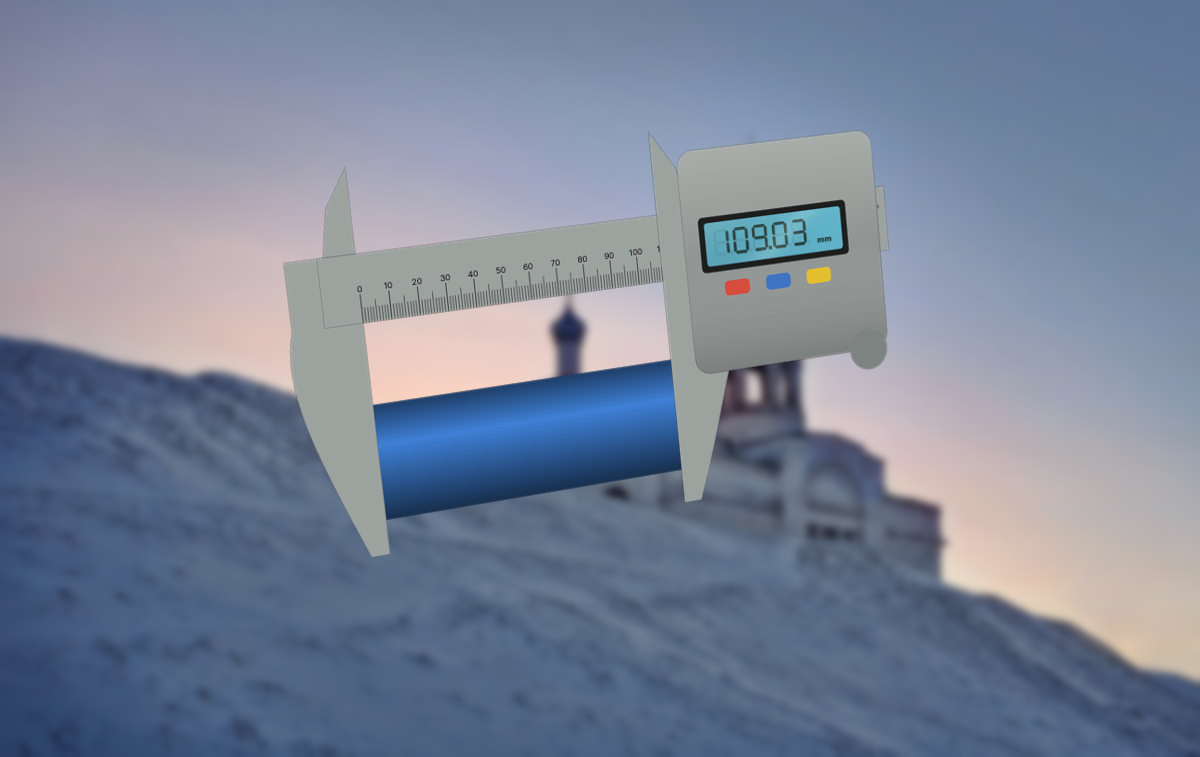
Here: 109.03 (mm)
